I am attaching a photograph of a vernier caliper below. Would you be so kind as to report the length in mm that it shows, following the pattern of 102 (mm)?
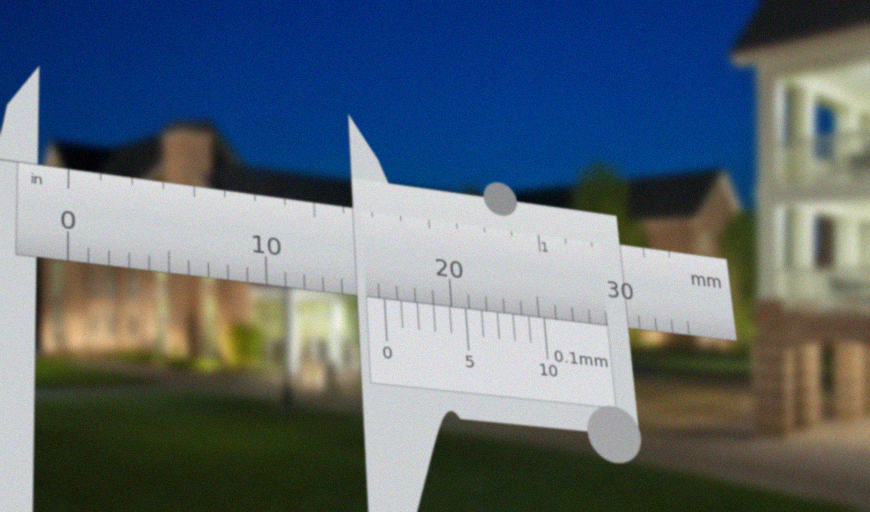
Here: 16.3 (mm)
